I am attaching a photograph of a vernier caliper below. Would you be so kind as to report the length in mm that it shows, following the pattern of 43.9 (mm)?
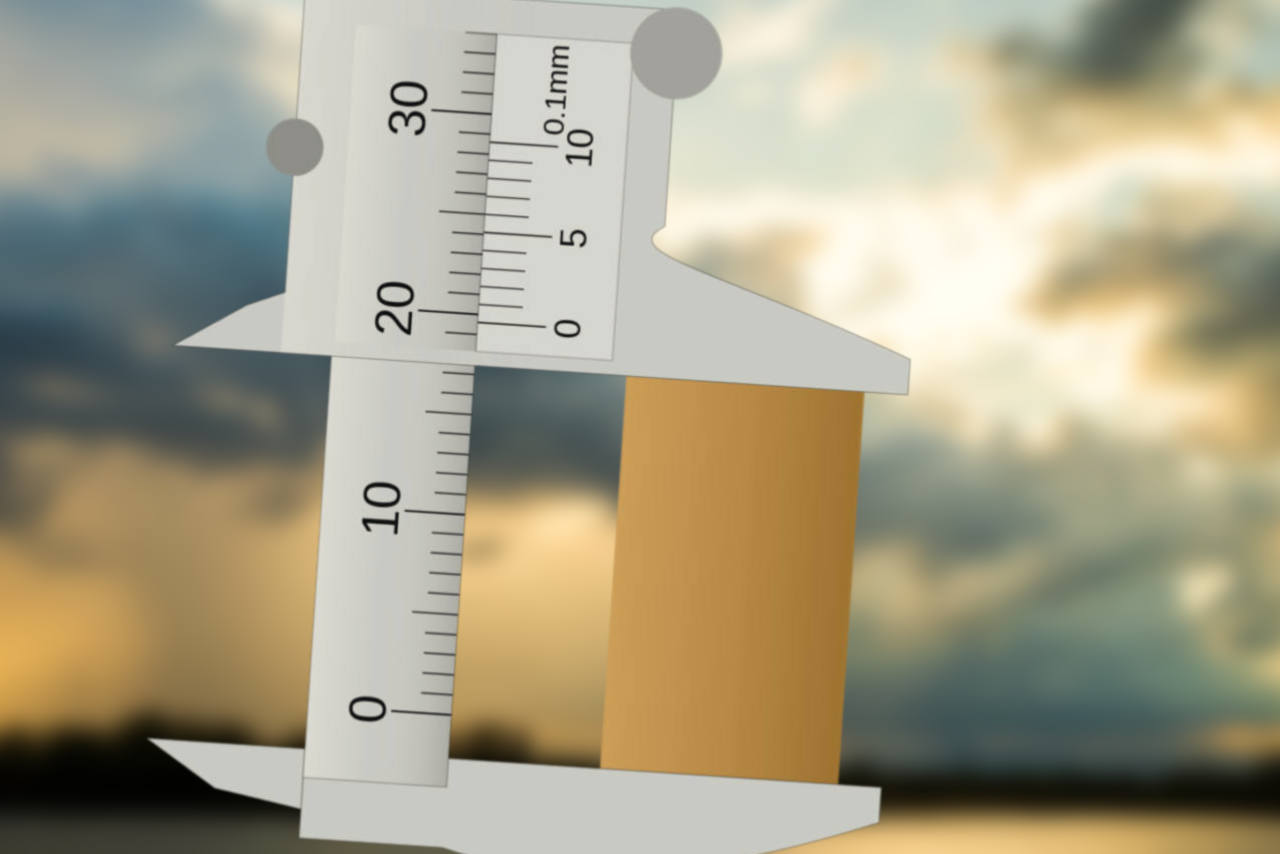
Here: 19.6 (mm)
